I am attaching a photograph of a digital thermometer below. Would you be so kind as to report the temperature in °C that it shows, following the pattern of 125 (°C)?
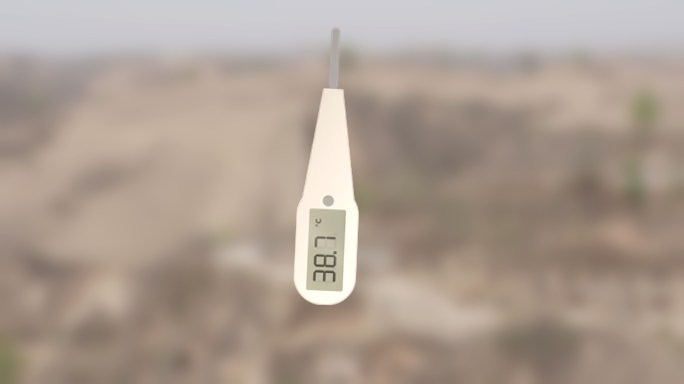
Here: 38.7 (°C)
